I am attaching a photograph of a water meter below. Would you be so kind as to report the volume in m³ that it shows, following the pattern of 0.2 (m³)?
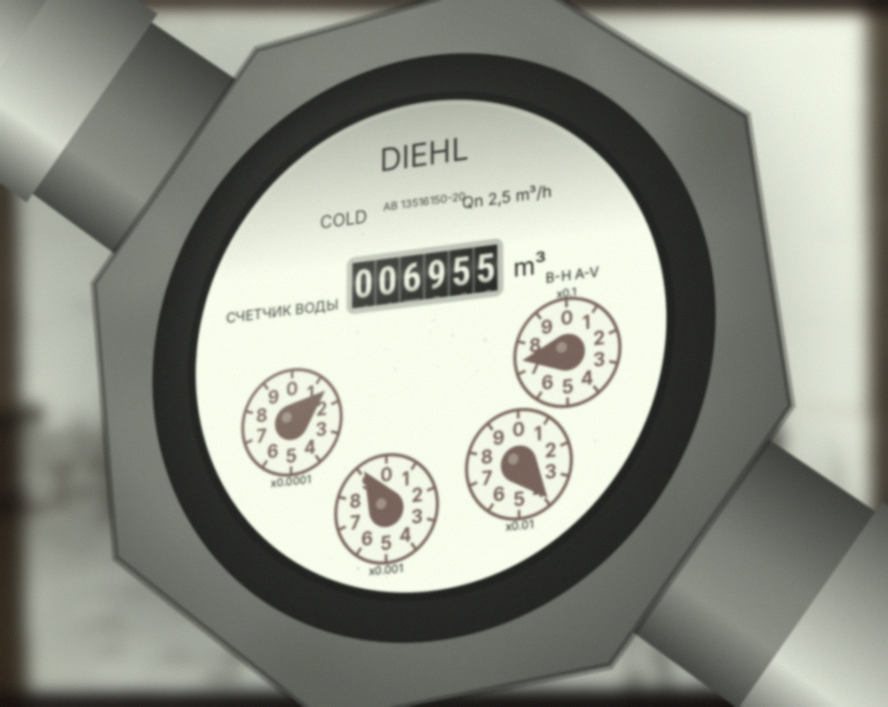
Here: 6955.7391 (m³)
